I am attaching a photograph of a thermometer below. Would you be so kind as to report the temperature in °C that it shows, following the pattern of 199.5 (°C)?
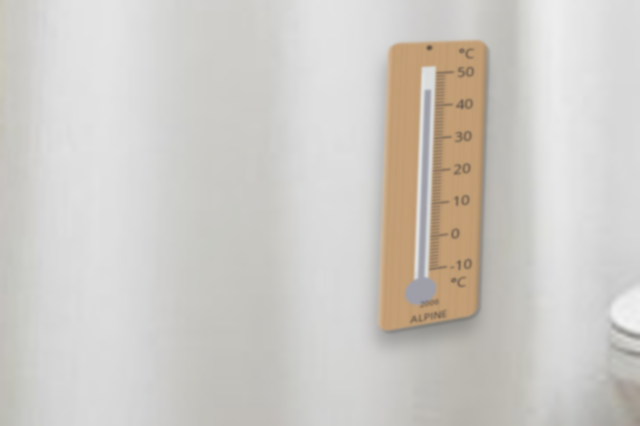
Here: 45 (°C)
